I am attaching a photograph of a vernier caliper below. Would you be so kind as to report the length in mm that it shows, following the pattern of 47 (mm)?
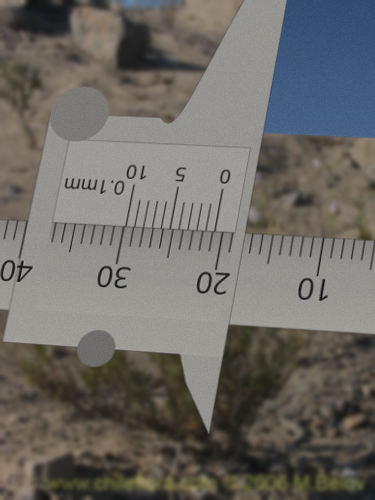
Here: 20.8 (mm)
